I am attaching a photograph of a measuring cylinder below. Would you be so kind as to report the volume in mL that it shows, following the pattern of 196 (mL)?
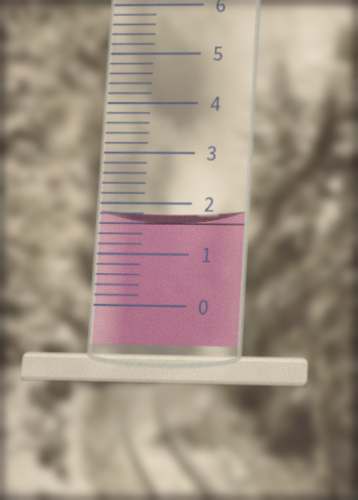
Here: 1.6 (mL)
